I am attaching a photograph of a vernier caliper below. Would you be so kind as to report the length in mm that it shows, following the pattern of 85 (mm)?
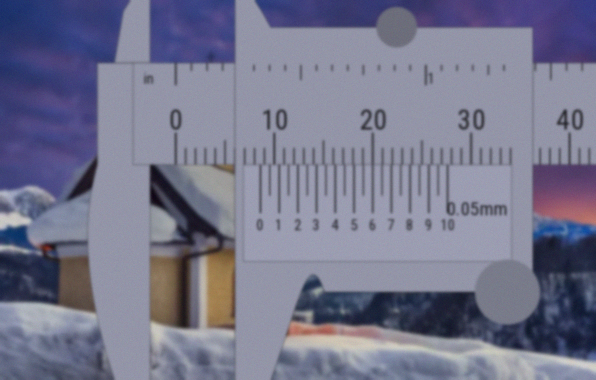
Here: 8.6 (mm)
